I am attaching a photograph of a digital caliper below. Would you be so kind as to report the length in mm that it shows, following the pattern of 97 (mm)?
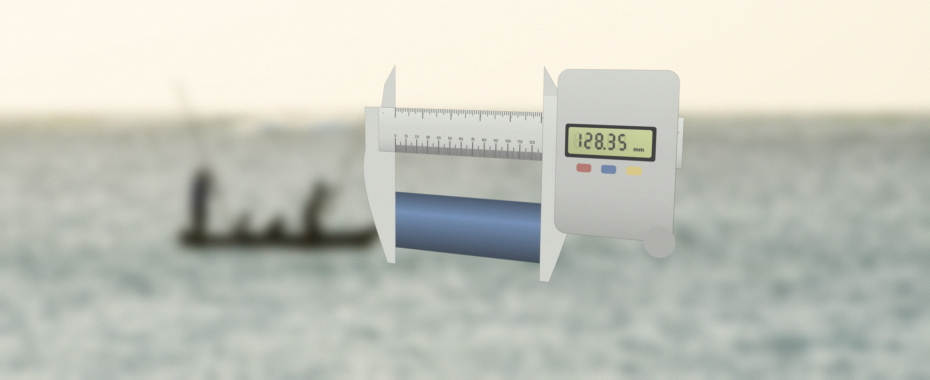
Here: 128.35 (mm)
